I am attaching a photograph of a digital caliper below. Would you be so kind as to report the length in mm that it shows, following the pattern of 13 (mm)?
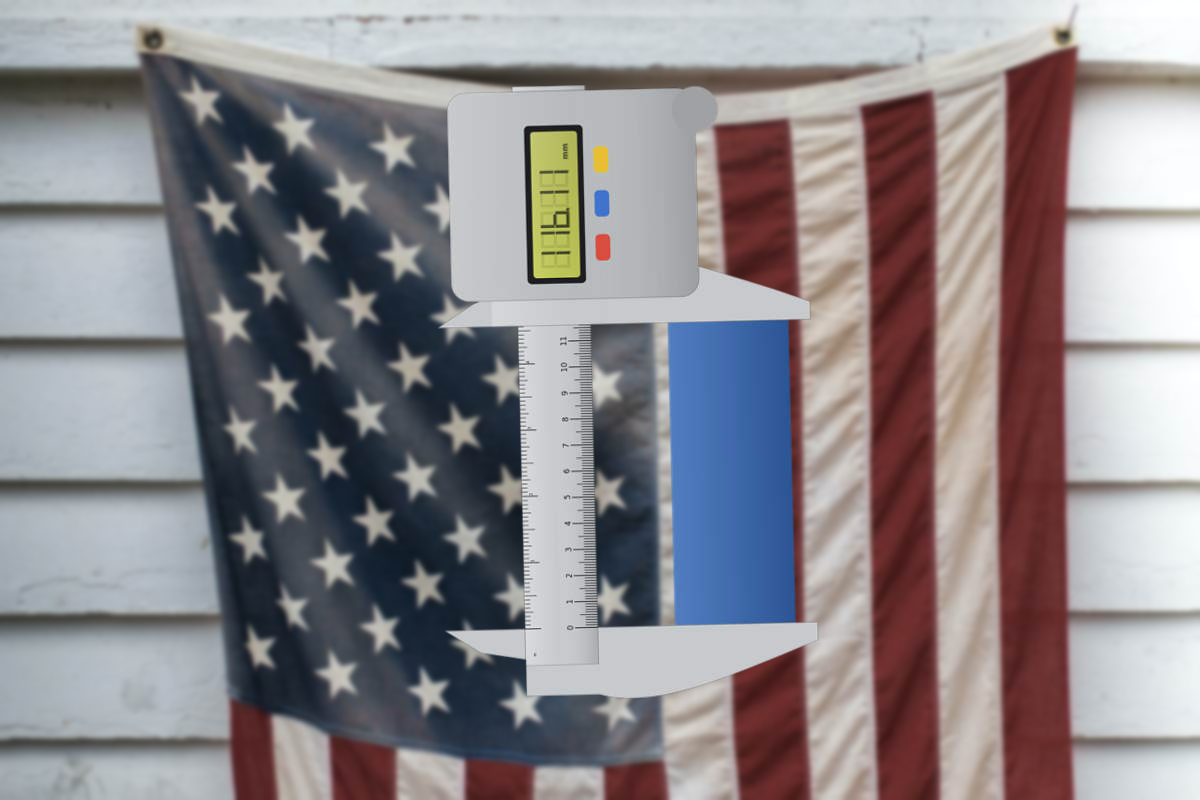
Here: 116.11 (mm)
